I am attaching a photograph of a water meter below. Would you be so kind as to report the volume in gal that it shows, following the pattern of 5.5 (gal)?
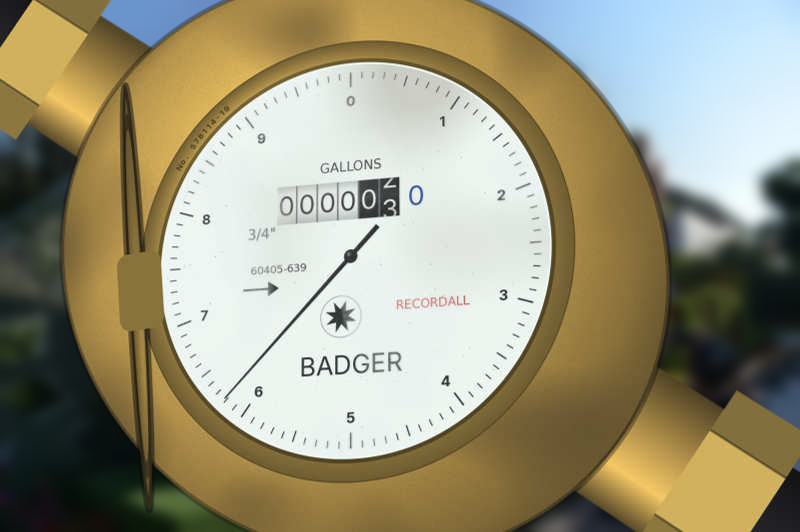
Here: 26.2 (gal)
